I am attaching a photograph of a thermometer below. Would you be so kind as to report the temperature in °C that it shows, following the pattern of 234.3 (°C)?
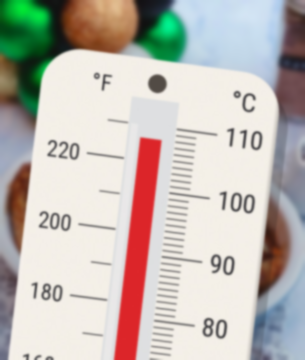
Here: 108 (°C)
